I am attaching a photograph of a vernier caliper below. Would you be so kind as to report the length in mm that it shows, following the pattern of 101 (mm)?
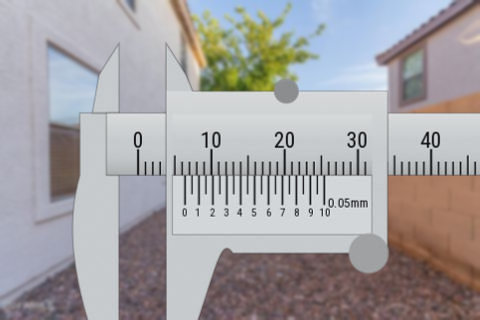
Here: 6.4 (mm)
